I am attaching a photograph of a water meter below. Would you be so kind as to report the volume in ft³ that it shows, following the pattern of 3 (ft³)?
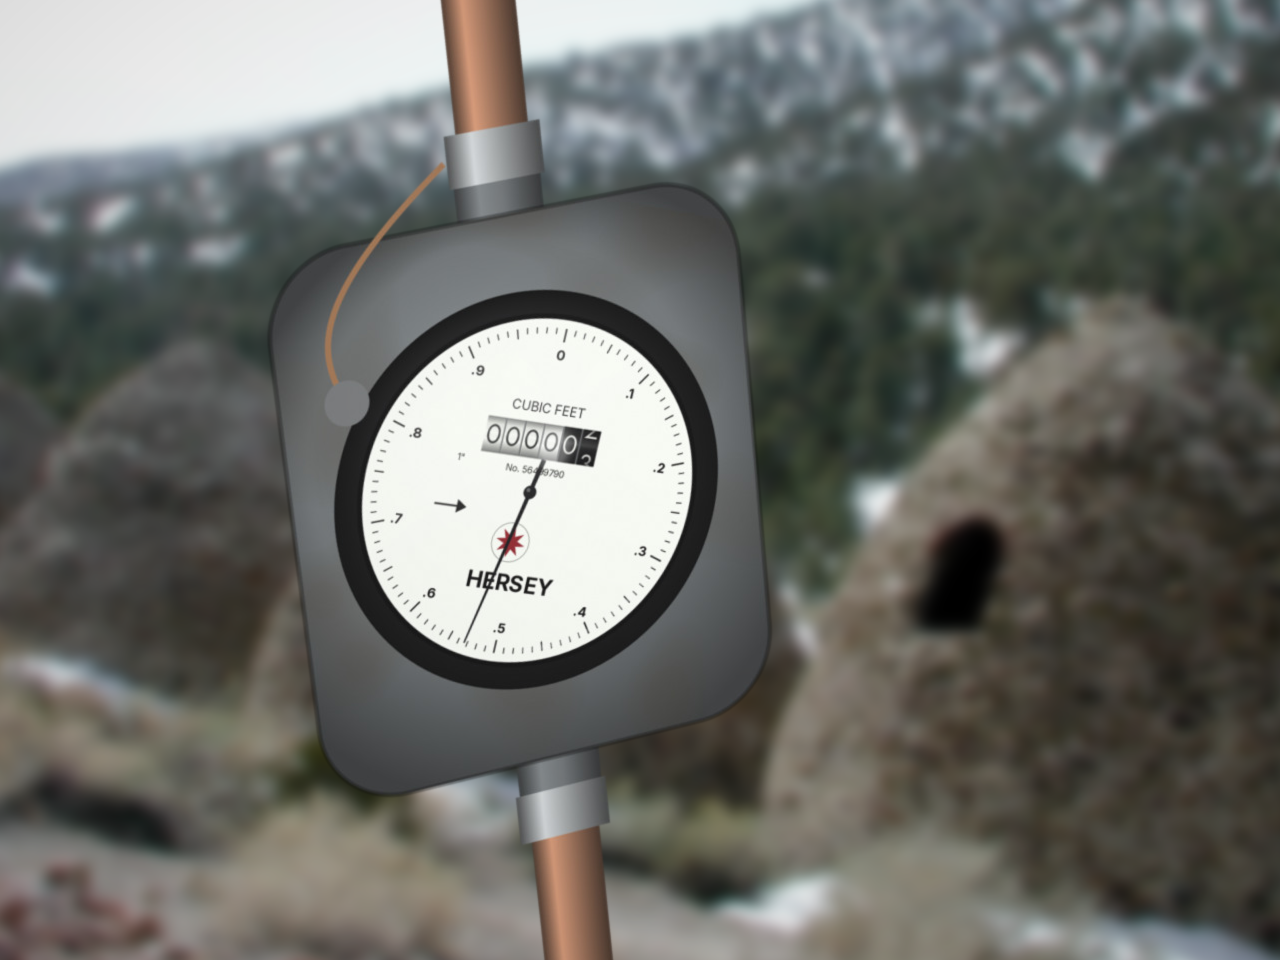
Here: 2.53 (ft³)
